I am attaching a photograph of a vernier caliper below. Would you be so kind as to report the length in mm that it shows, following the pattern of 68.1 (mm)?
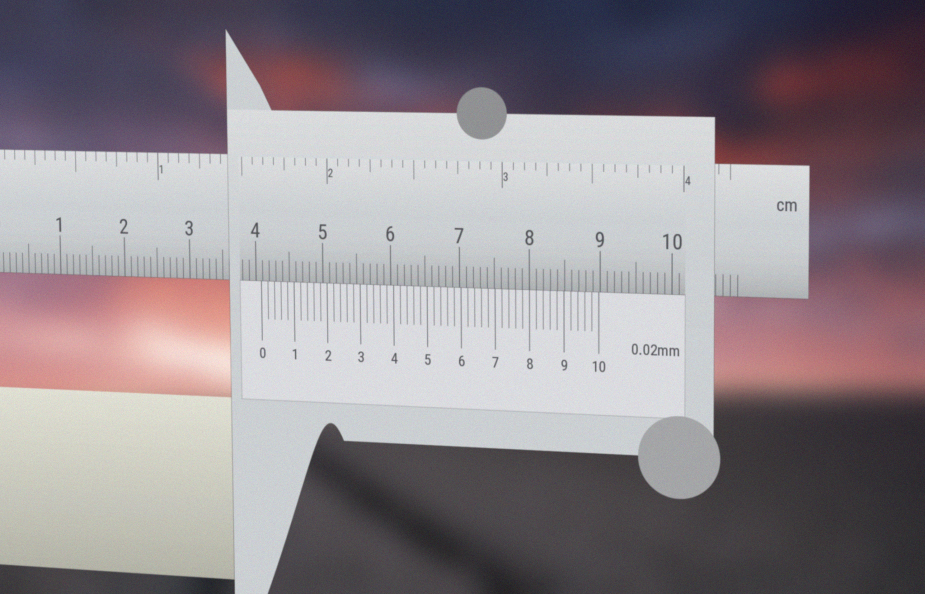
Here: 40.8 (mm)
